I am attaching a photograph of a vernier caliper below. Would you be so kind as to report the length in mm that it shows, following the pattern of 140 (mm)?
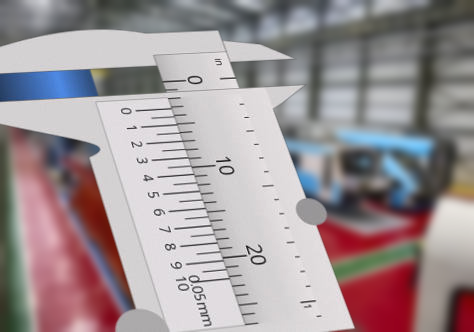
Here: 3.2 (mm)
